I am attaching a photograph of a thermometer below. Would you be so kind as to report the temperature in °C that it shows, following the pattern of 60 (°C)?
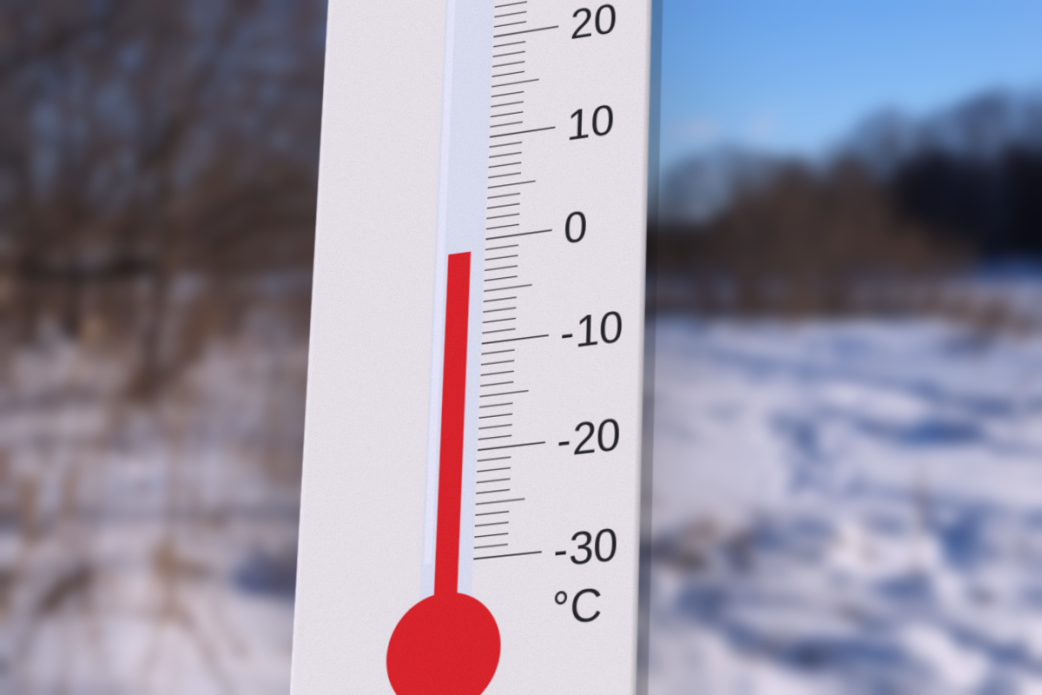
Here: -1 (°C)
